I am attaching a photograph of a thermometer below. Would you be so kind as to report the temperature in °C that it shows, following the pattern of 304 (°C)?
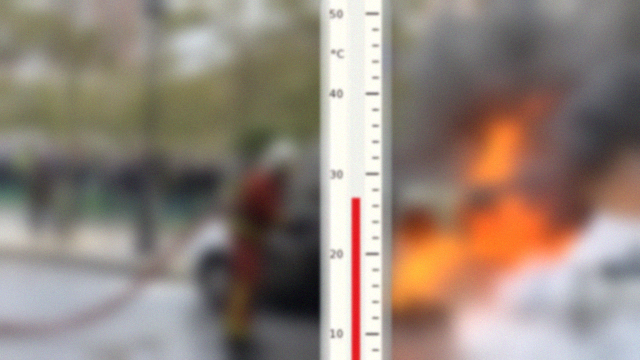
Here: 27 (°C)
